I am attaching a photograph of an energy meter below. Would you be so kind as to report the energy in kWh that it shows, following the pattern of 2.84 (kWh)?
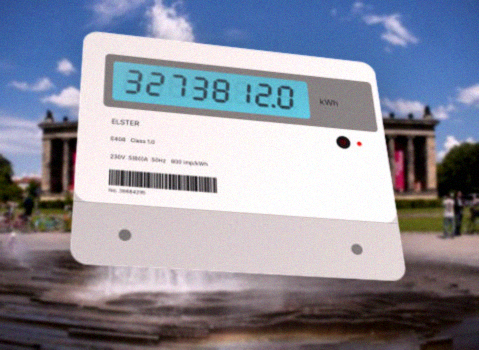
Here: 3273812.0 (kWh)
